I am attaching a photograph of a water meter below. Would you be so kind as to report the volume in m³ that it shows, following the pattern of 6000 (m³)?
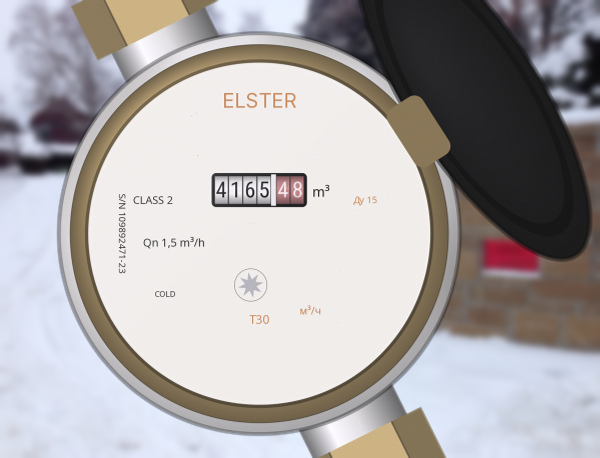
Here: 4165.48 (m³)
